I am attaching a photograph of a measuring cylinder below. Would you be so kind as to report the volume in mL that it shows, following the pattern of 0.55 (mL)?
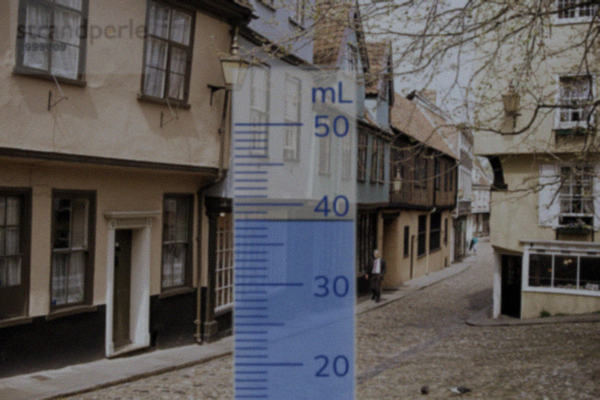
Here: 38 (mL)
